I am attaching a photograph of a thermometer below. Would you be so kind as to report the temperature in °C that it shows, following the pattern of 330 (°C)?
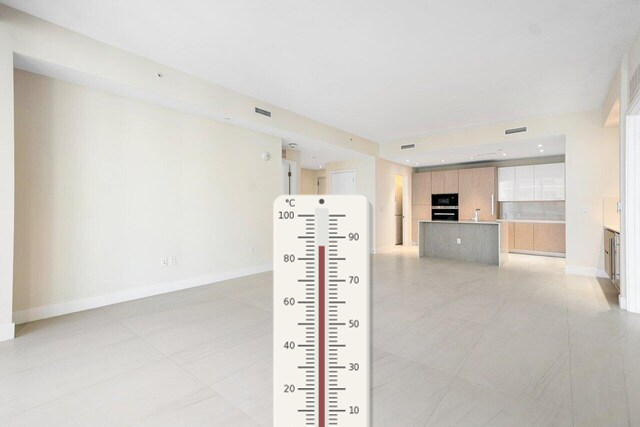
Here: 86 (°C)
